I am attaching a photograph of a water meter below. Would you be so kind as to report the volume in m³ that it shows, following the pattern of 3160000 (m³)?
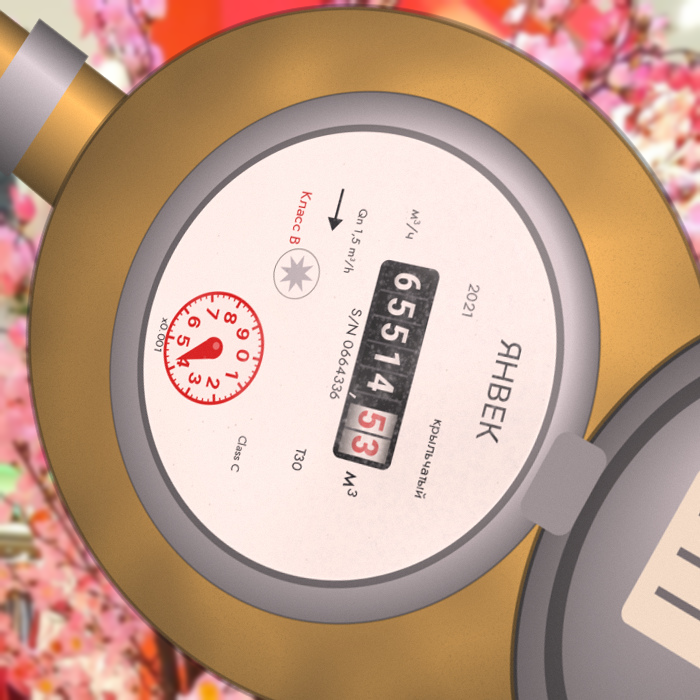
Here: 65514.534 (m³)
